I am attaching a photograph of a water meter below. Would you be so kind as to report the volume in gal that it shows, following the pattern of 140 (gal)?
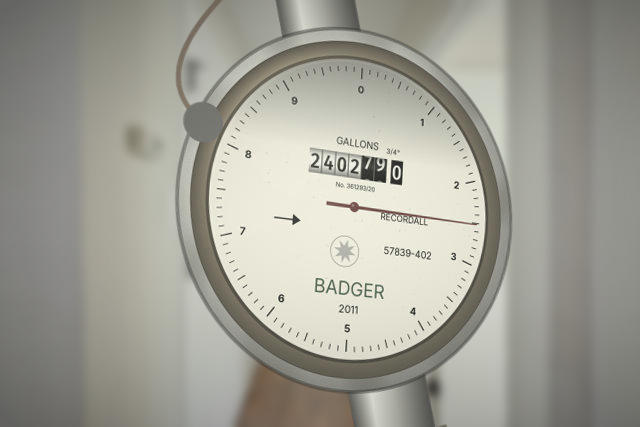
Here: 2402792.5 (gal)
